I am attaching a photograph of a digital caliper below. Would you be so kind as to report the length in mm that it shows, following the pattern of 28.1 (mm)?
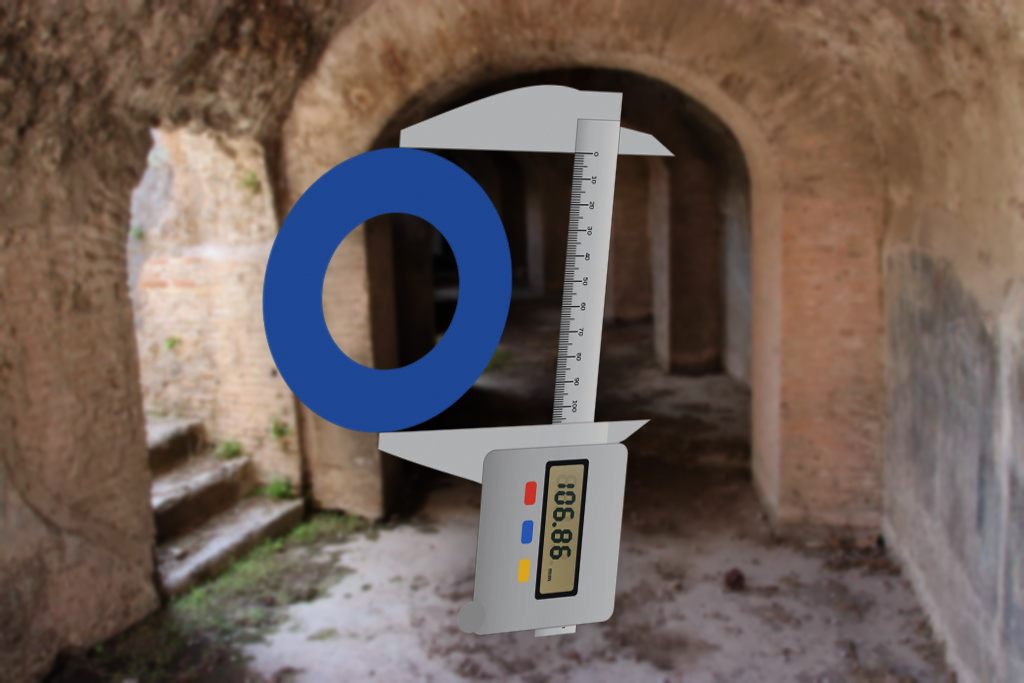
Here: 106.86 (mm)
